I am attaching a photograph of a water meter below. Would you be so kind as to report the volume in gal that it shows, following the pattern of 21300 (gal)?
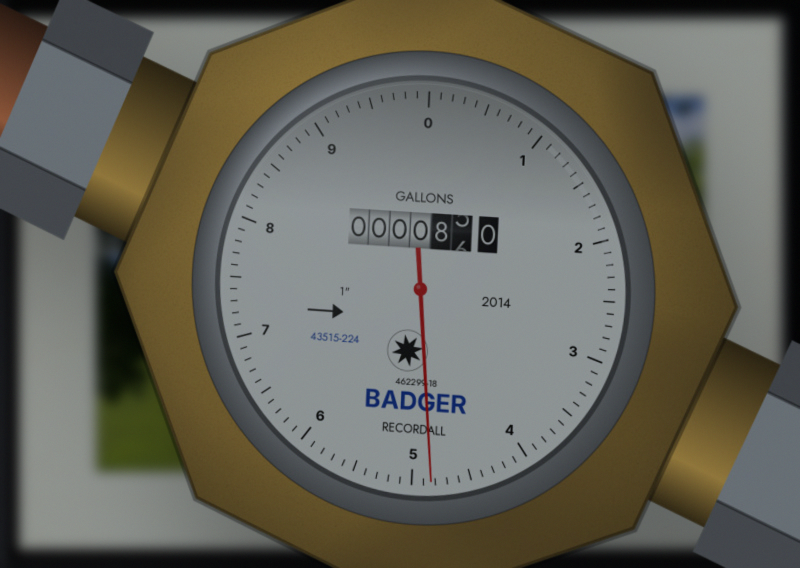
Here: 854.8 (gal)
